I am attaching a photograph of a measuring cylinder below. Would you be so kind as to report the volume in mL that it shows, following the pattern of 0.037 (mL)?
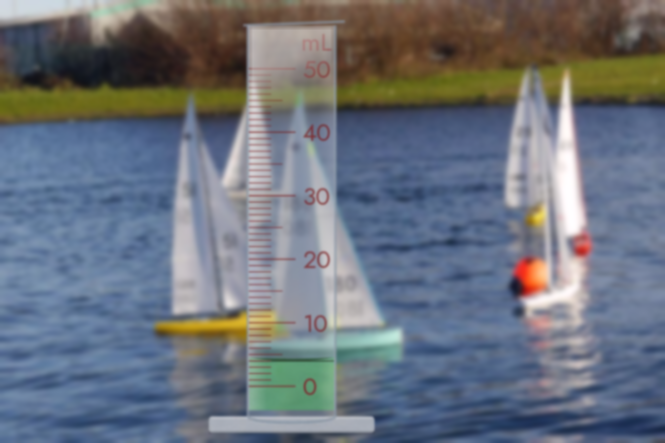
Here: 4 (mL)
